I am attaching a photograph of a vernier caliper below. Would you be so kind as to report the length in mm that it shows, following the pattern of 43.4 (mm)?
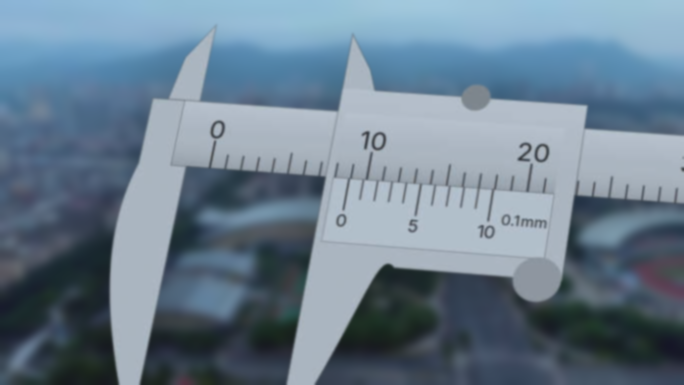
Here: 8.9 (mm)
